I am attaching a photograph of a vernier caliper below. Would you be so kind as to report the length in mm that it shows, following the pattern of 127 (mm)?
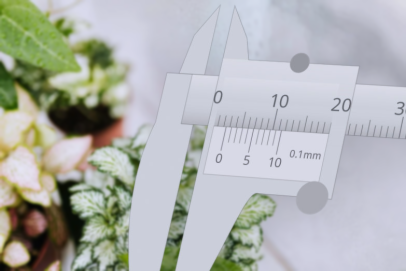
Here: 2.4 (mm)
